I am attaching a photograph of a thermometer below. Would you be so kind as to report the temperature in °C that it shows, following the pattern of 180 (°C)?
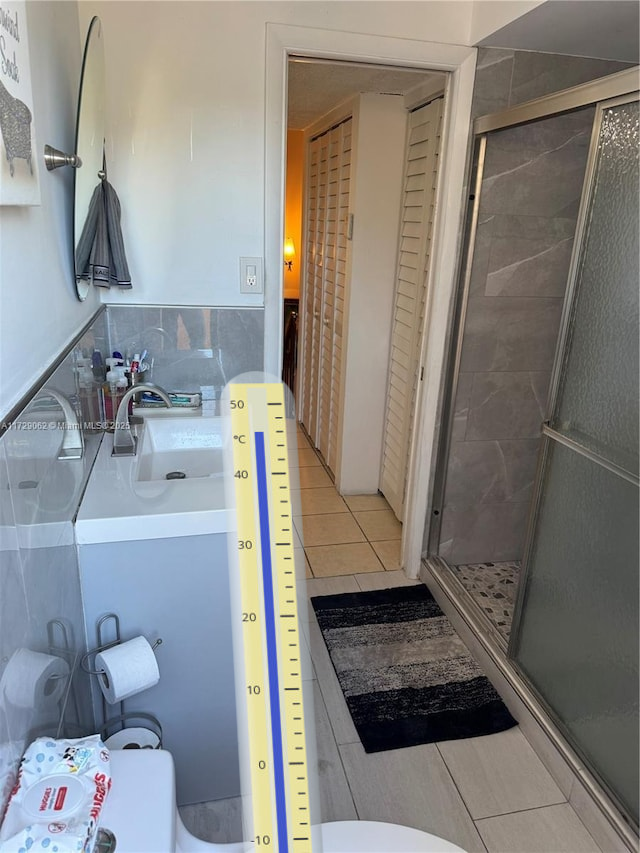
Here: 46 (°C)
